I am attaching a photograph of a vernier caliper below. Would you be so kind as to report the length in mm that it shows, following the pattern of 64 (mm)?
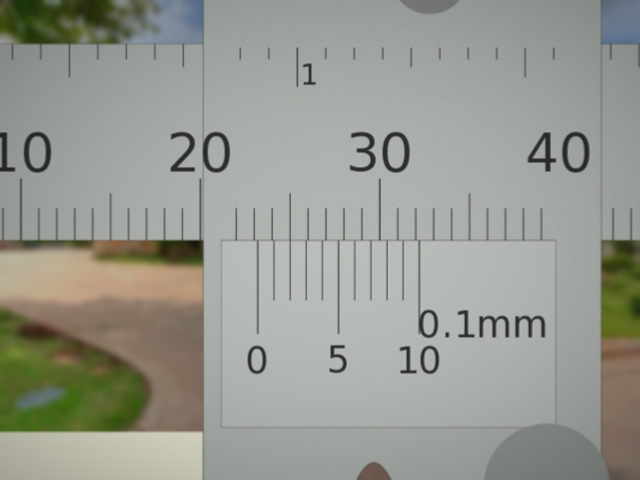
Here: 23.2 (mm)
